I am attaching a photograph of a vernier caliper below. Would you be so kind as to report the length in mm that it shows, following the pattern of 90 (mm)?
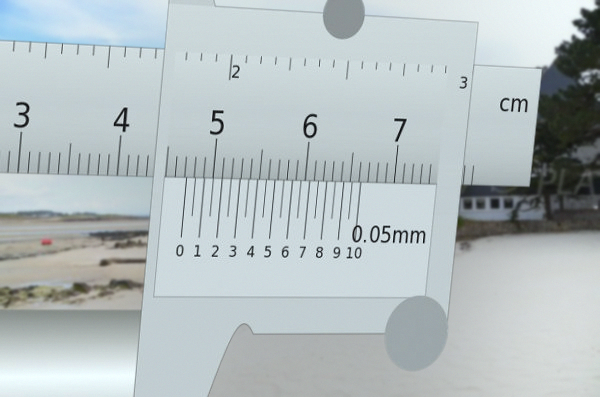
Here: 47.2 (mm)
